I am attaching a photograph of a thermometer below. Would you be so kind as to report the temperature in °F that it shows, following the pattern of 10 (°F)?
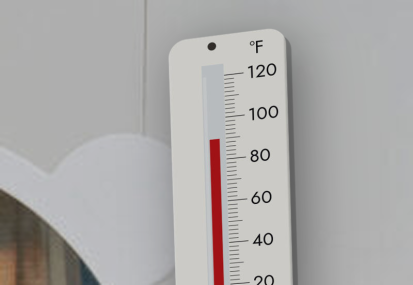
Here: 90 (°F)
